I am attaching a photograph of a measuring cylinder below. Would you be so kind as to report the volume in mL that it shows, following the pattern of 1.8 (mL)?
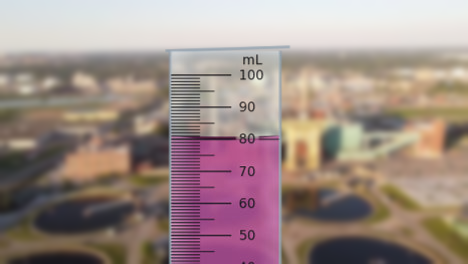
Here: 80 (mL)
